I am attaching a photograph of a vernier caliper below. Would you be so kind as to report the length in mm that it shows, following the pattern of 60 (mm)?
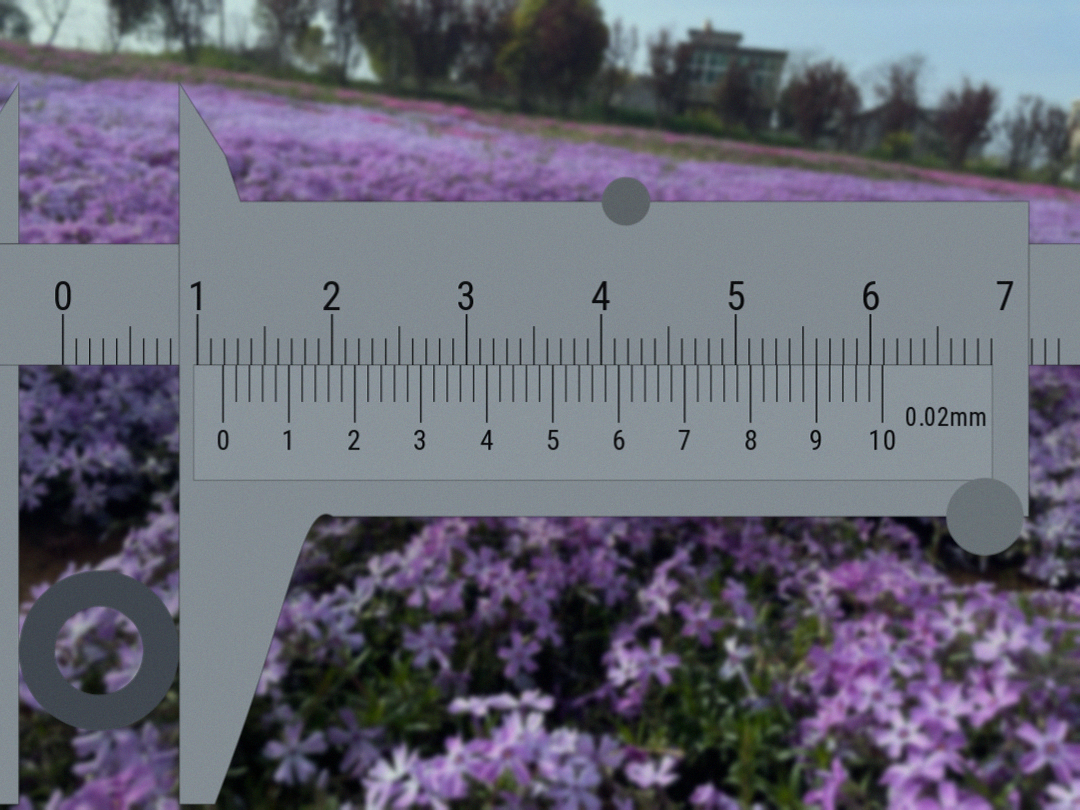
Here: 11.9 (mm)
